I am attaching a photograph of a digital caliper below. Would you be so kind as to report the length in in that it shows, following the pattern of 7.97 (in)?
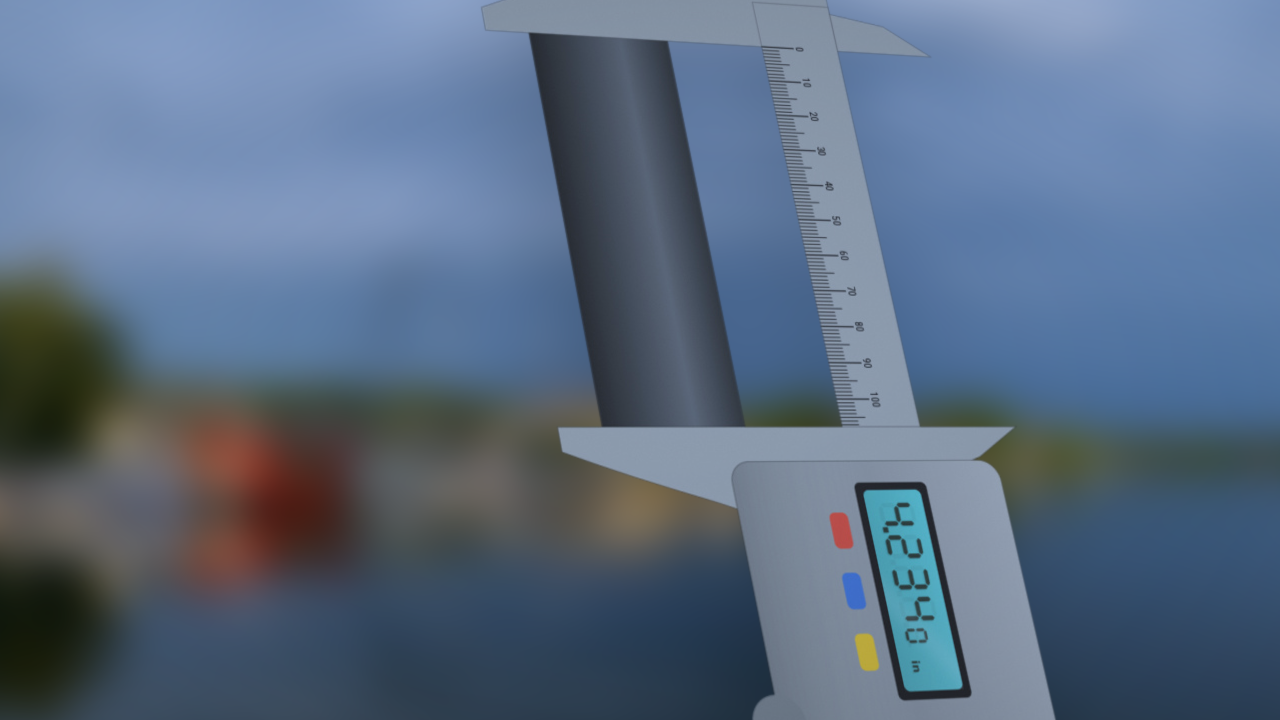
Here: 4.2340 (in)
